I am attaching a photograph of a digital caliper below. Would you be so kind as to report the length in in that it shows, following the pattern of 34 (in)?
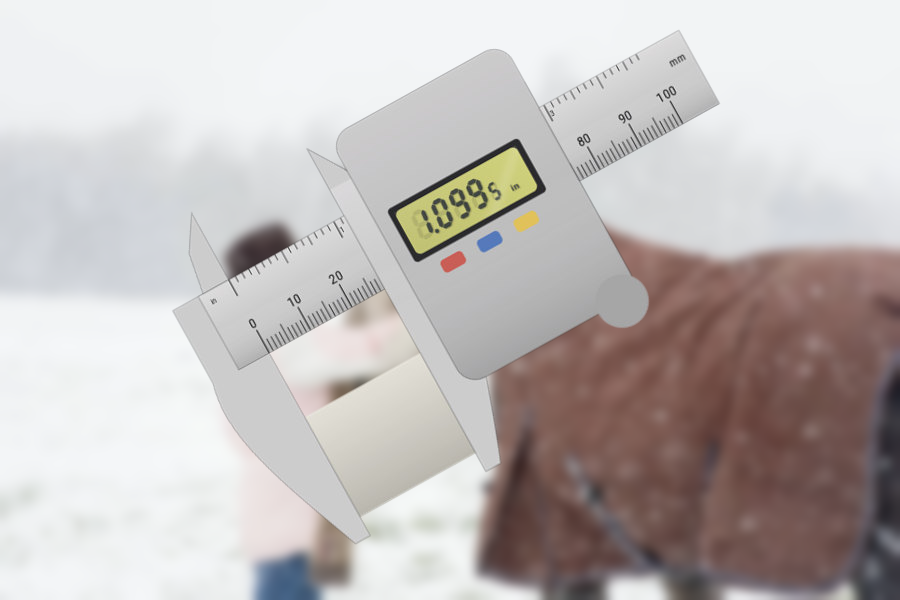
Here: 1.0995 (in)
